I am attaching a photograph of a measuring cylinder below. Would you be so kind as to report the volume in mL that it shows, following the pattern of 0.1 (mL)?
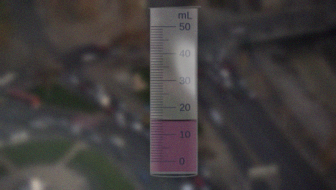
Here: 15 (mL)
